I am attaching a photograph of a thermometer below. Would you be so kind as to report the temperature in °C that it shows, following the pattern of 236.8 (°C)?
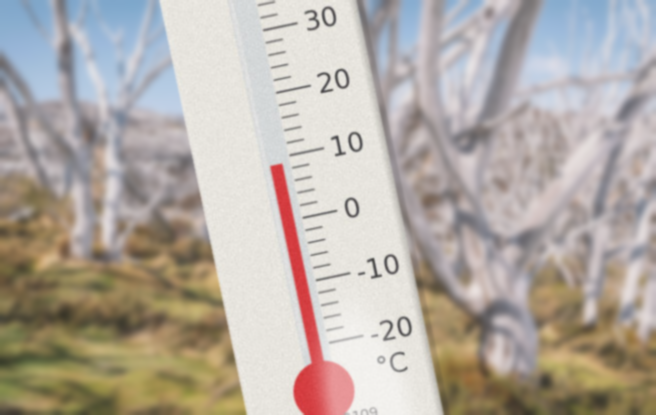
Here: 9 (°C)
